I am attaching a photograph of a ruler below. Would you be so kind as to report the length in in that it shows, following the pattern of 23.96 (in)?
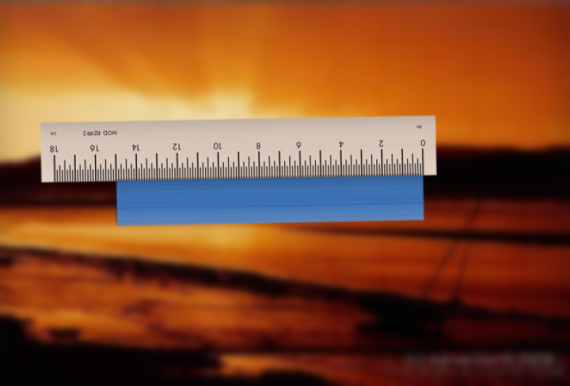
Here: 15 (in)
